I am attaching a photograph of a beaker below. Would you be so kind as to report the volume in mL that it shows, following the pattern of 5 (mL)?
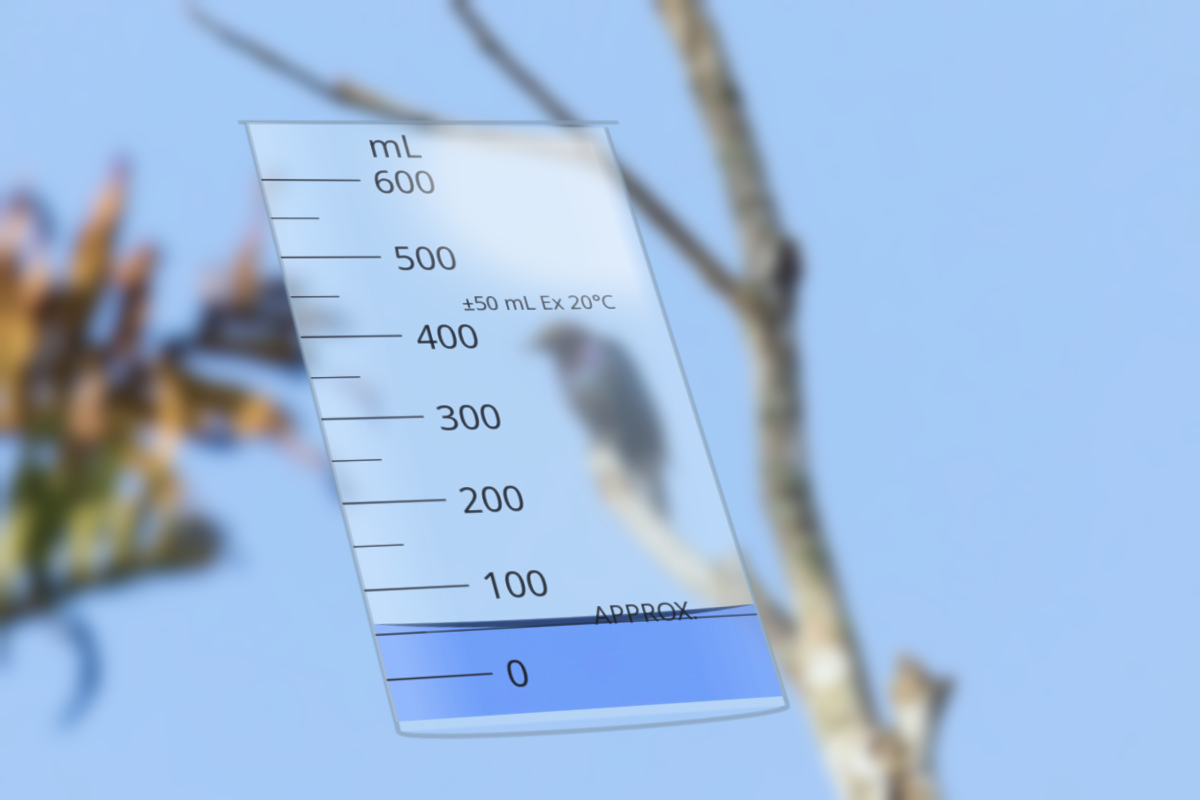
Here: 50 (mL)
